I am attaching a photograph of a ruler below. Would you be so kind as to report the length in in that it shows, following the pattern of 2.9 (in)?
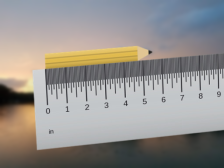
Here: 5.5 (in)
